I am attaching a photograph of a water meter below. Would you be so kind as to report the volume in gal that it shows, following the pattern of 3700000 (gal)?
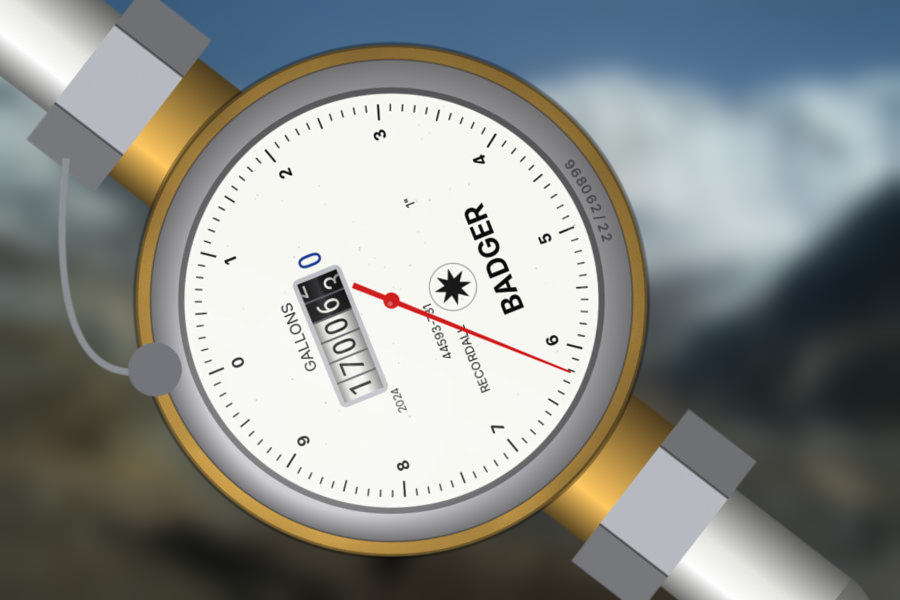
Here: 1700626.2 (gal)
